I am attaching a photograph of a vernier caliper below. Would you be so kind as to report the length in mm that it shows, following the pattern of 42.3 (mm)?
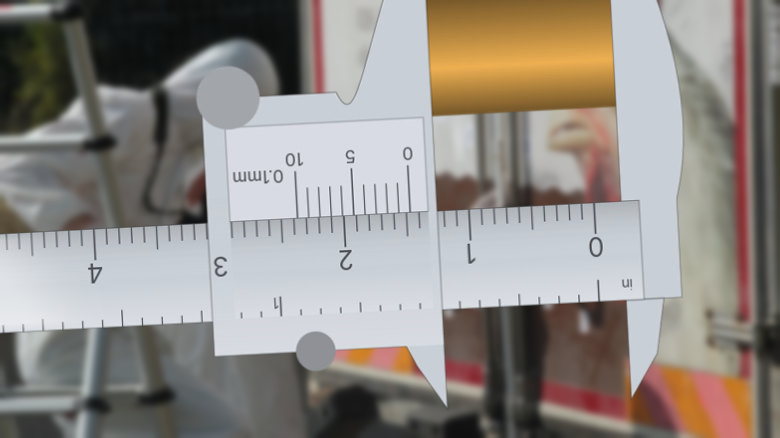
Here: 14.7 (mm)
